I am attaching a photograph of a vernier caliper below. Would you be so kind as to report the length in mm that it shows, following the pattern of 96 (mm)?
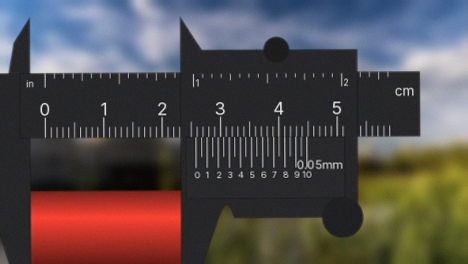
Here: 25.8 (mm)
